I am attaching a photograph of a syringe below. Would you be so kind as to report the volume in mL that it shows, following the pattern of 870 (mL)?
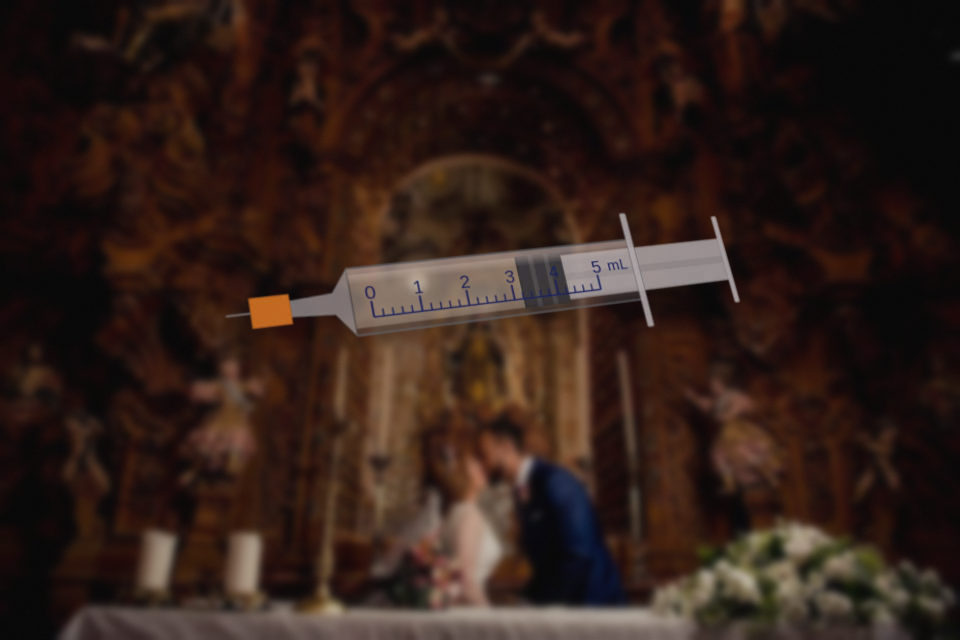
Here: 3.2 (mL)
